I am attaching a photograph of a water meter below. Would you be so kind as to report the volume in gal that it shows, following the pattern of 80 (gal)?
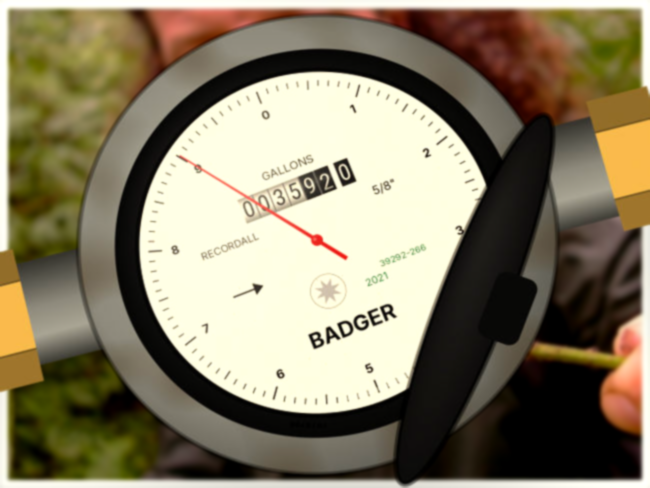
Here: 35919.0 (gal)
